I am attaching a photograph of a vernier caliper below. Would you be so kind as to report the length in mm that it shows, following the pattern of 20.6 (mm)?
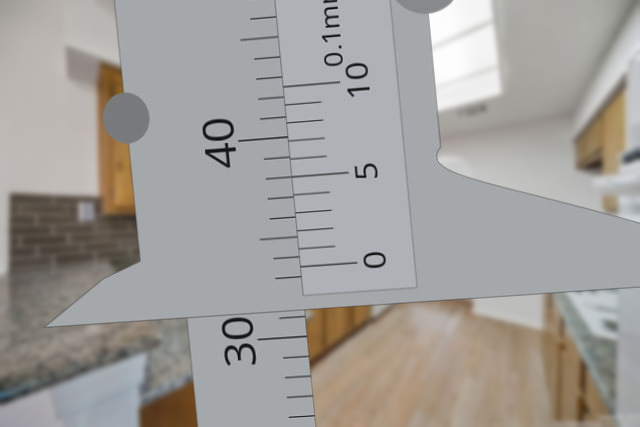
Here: 33.5 (mm)
